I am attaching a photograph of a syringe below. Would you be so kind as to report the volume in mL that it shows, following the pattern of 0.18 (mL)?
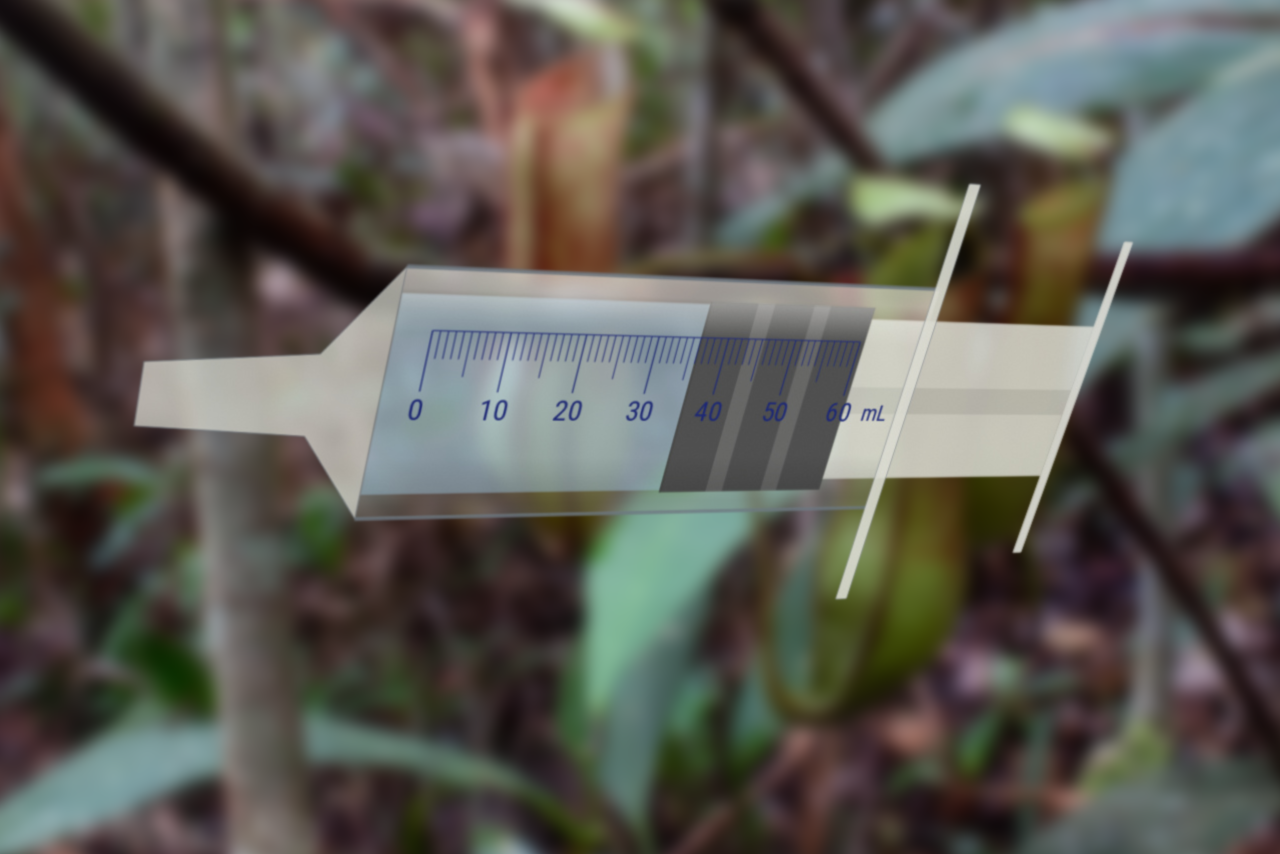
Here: 36 (mL)
